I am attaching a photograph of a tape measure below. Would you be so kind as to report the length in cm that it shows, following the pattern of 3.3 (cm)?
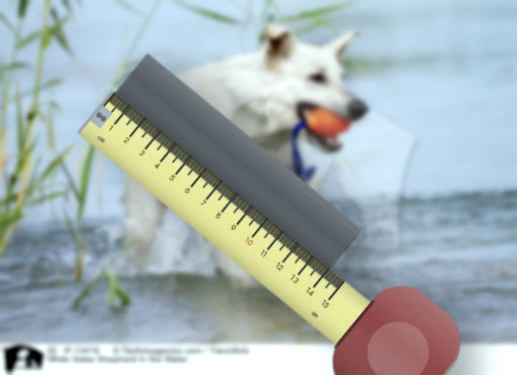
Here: 14 (cm)
